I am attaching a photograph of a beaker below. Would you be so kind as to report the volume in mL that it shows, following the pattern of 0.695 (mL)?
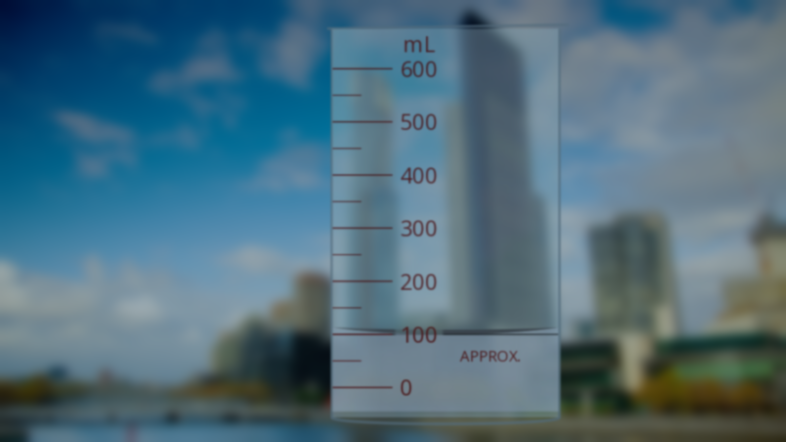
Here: 100 (mL)
